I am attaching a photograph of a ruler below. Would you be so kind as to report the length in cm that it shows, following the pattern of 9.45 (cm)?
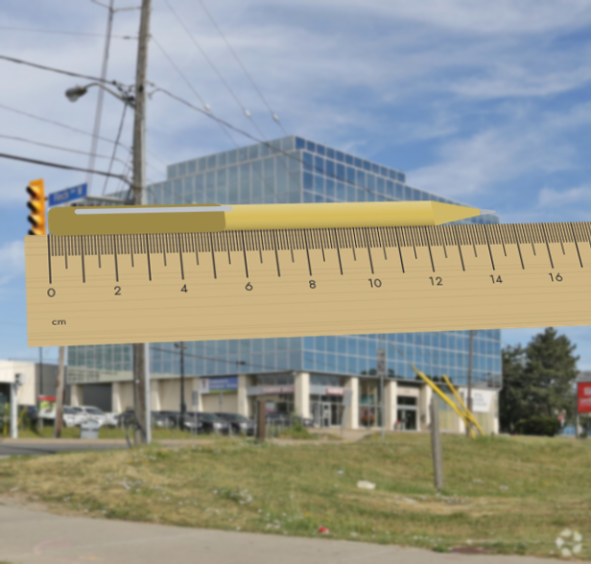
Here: 14.5 (cm)
